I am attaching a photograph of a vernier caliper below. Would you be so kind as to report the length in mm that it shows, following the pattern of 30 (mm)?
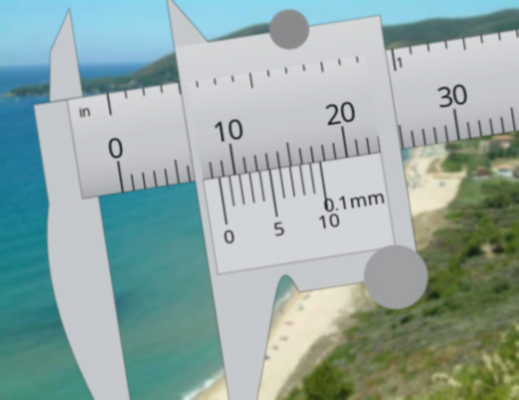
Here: 8.6 (mm)
